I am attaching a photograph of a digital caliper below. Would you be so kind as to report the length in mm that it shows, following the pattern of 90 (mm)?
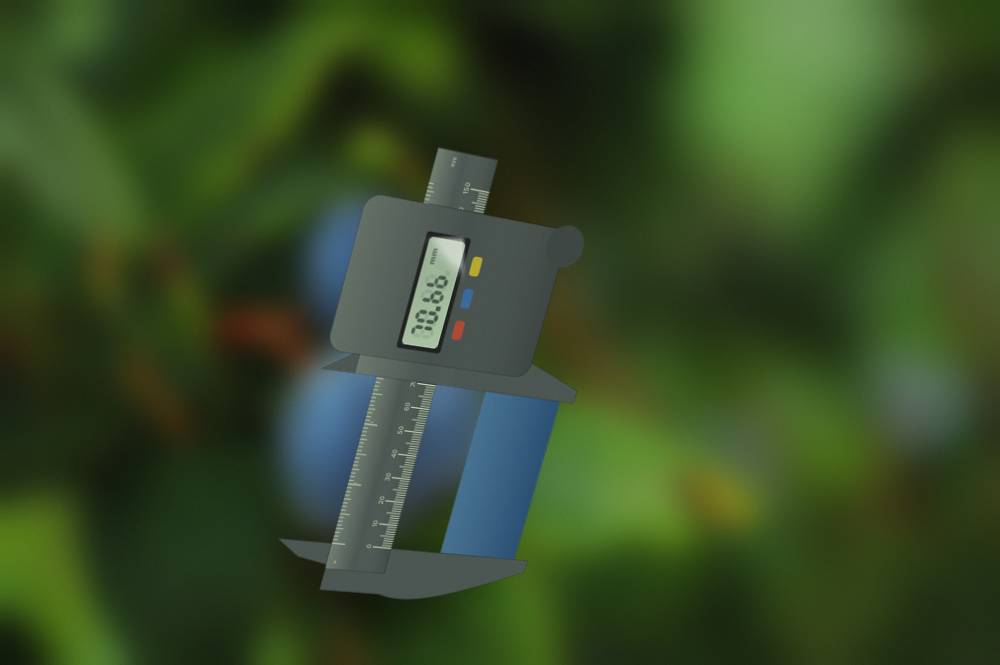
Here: 70.66 (mm)
